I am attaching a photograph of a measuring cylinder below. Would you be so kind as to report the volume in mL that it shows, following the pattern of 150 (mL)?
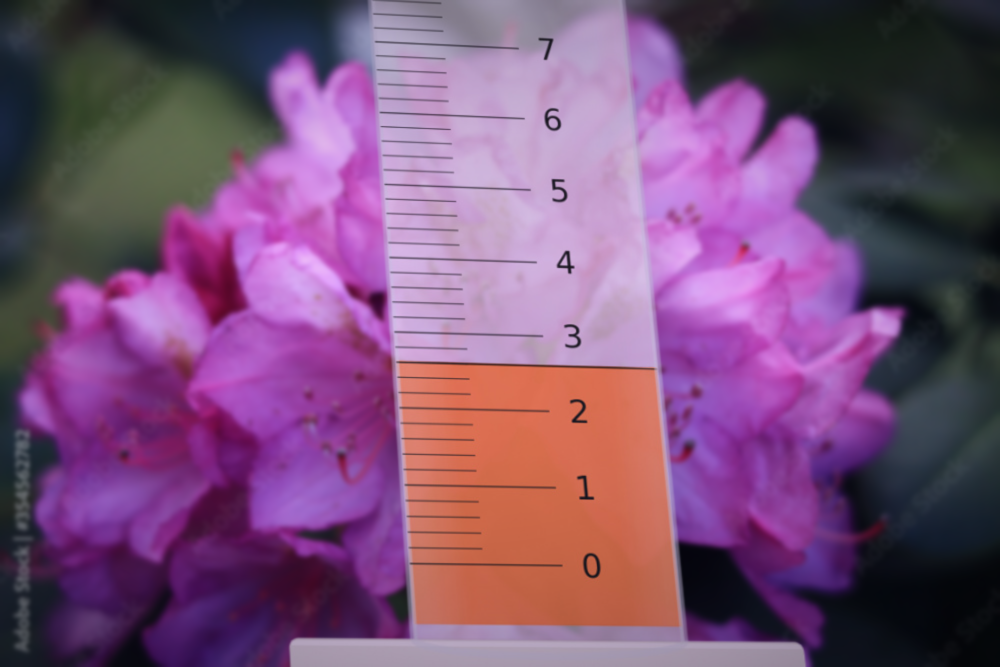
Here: 2.6 (mL)
